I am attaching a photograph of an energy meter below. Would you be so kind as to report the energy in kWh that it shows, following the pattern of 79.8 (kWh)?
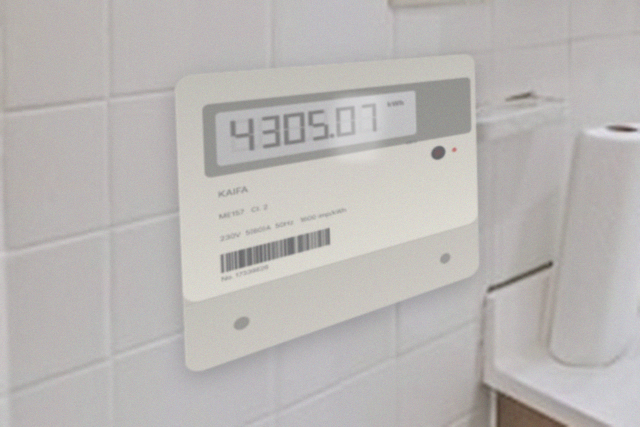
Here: 4305.07 (kWh)
